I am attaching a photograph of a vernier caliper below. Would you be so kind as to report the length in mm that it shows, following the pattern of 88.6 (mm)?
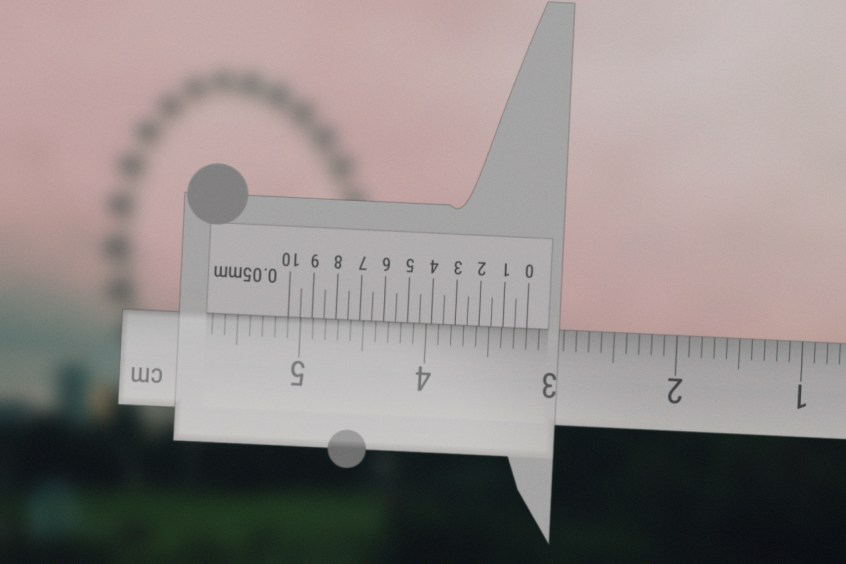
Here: 32.0 (mm)
